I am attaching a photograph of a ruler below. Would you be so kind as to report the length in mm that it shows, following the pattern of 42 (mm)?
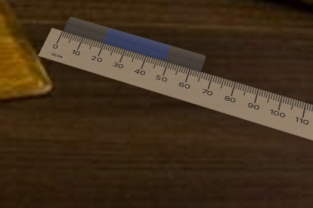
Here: 65 (mm)
